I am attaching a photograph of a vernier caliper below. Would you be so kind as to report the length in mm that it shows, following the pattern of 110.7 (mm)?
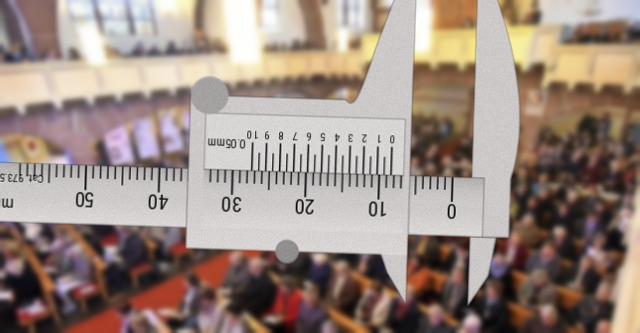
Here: 8.4 (mm)
